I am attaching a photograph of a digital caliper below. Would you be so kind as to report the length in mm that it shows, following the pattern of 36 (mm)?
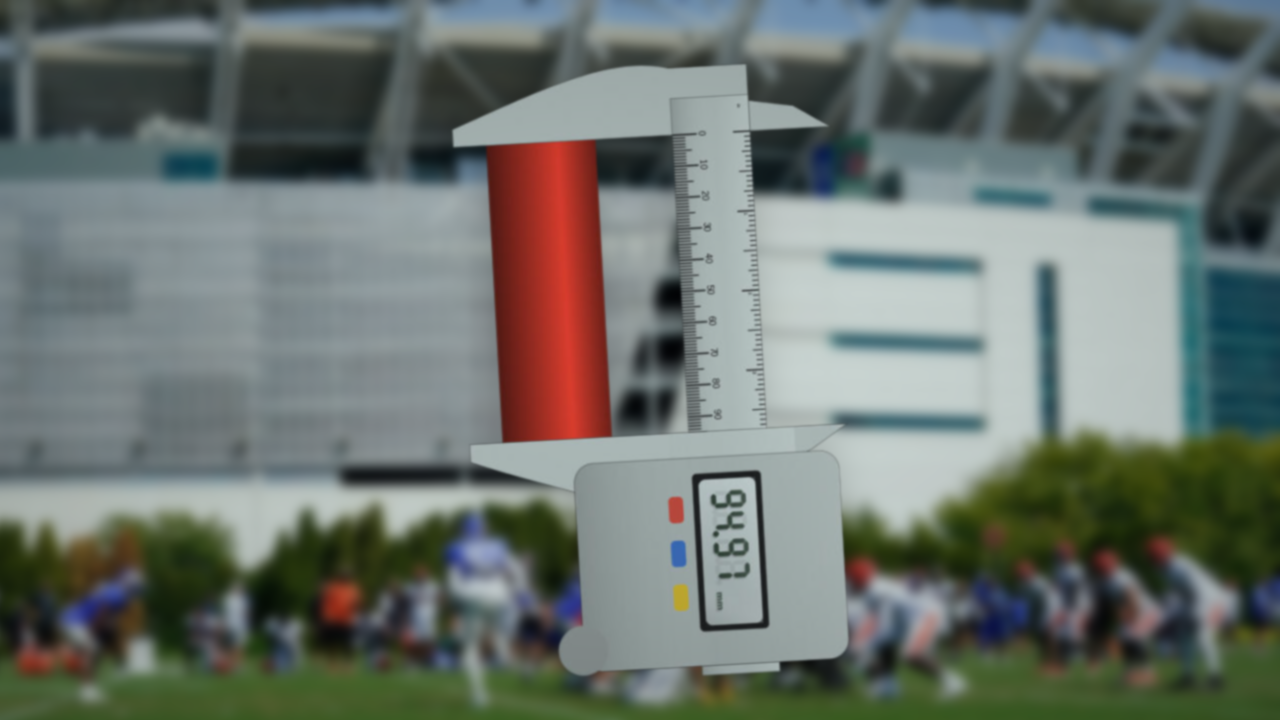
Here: 94.97 (mm)
